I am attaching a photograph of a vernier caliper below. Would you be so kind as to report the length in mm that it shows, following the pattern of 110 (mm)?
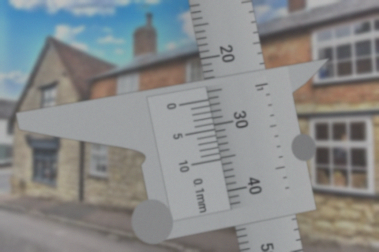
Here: 26.2 (mm)
